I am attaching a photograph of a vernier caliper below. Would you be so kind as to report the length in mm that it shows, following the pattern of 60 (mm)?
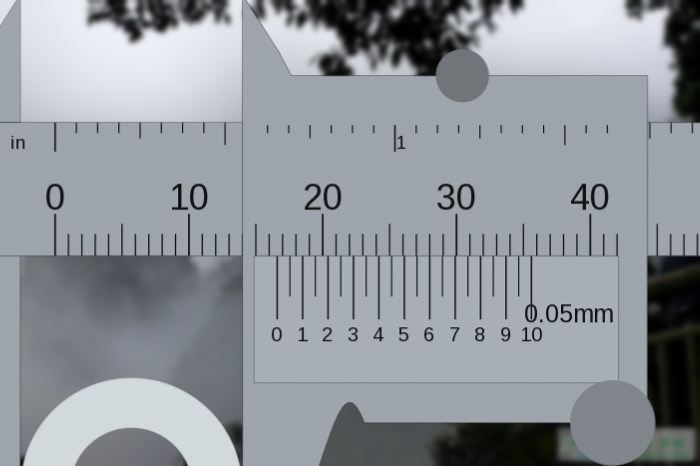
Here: 16.6 (mm)
